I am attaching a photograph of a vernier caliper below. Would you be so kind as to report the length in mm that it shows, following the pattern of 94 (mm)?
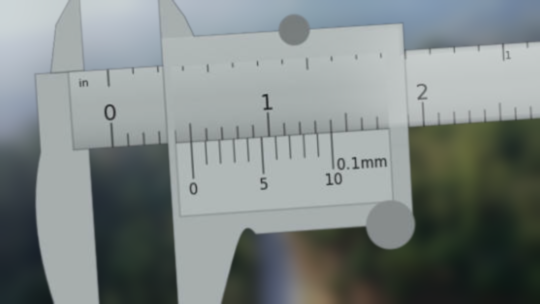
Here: 5.0 (mm)
